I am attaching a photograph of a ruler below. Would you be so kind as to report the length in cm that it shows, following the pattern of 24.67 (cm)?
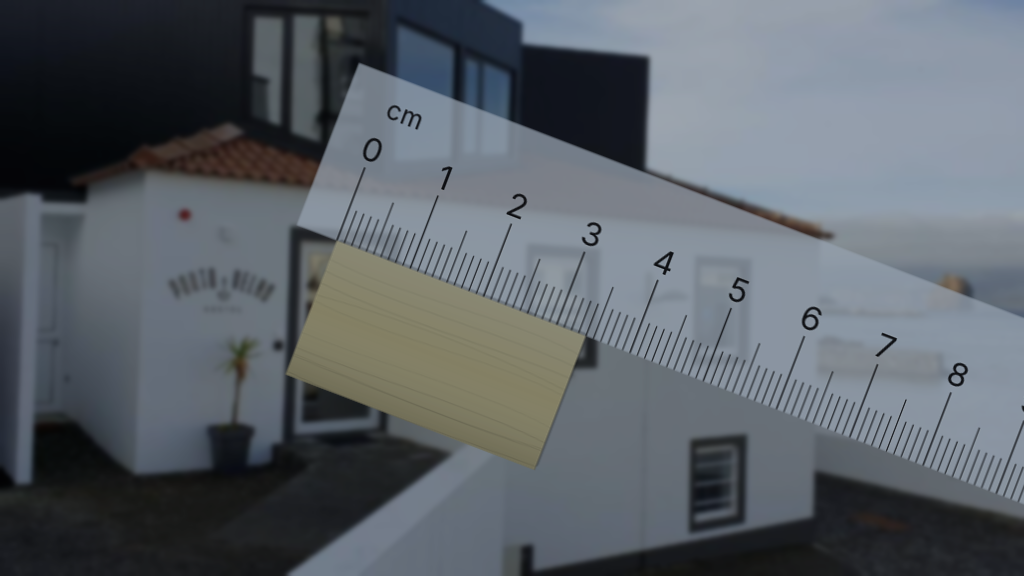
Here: 3.4 (cm)
